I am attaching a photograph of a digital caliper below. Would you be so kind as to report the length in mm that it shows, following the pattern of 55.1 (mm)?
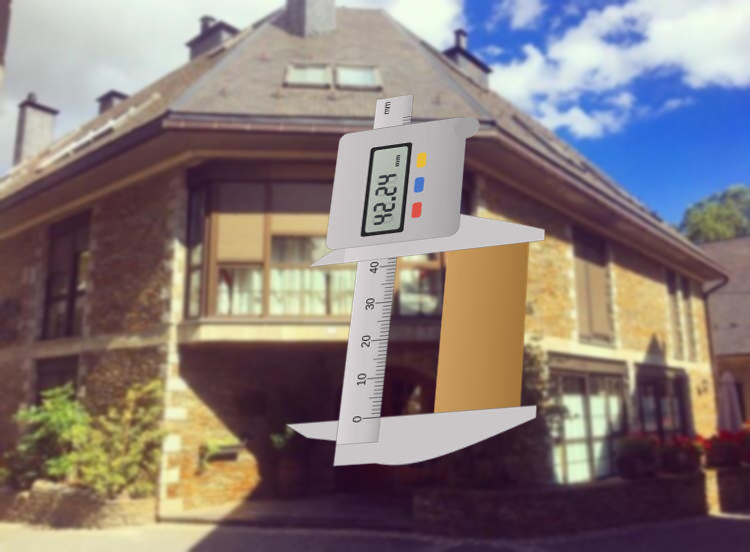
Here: 42.24 (mm)
